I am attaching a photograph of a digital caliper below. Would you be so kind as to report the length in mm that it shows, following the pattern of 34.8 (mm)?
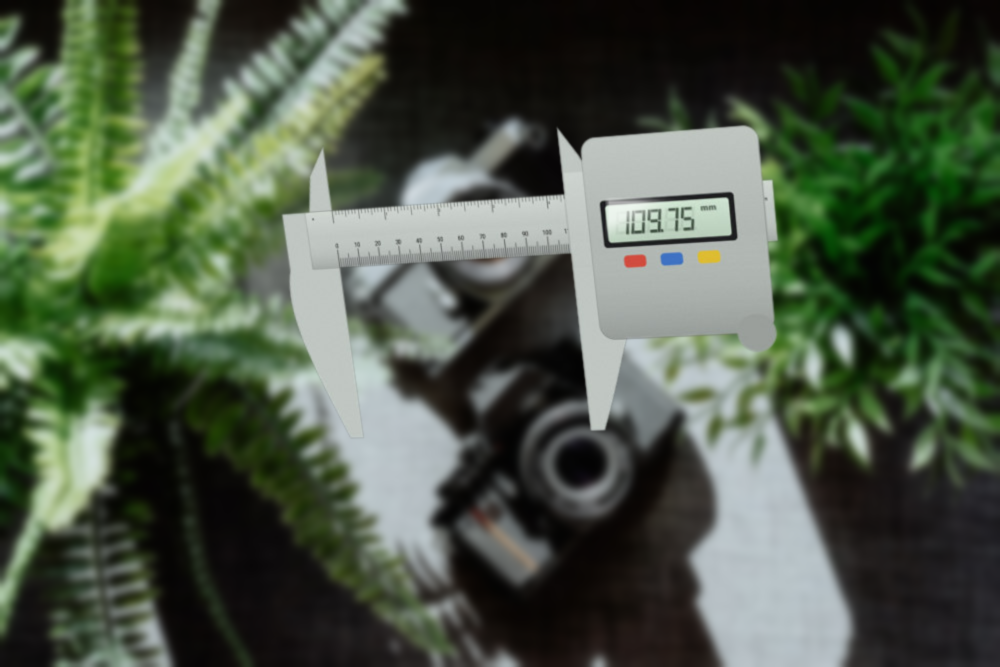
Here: 109.75 (mm)
